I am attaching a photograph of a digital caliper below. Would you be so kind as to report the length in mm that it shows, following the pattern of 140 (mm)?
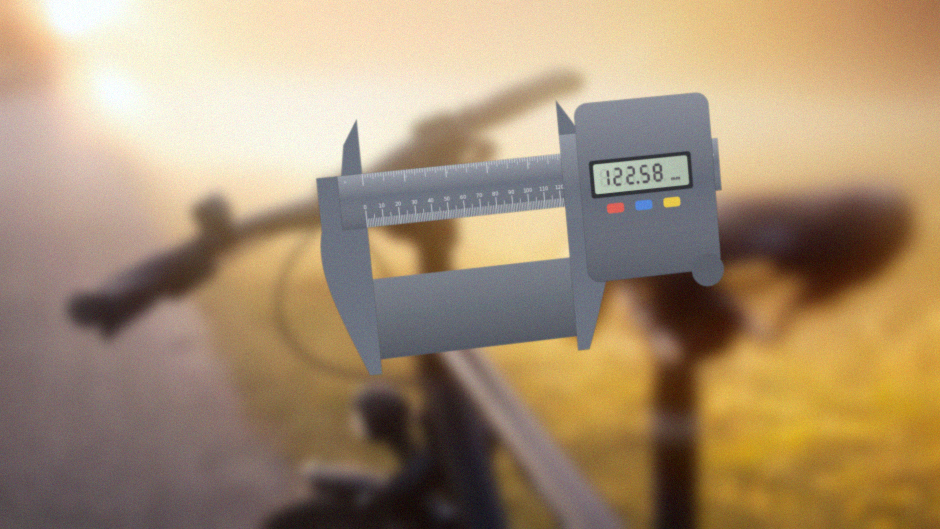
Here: 122.58 (mm)
